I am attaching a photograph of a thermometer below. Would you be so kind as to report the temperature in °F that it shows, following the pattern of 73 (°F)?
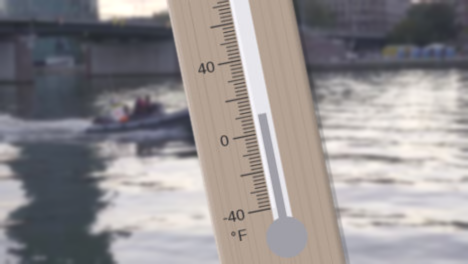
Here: 10 (°F)
